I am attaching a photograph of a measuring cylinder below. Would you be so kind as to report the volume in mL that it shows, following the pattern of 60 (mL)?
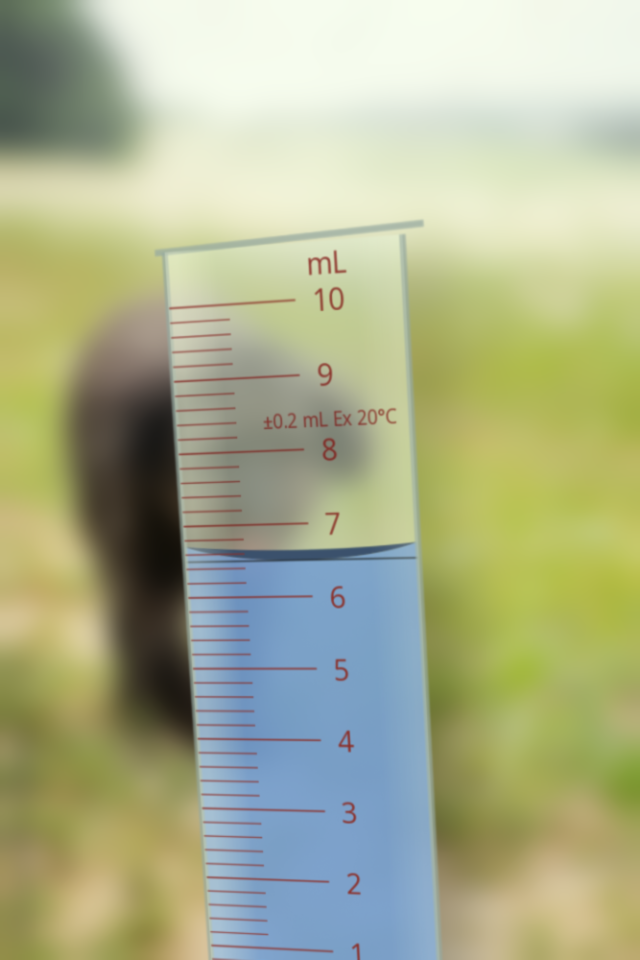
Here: 6.5 (mL)
